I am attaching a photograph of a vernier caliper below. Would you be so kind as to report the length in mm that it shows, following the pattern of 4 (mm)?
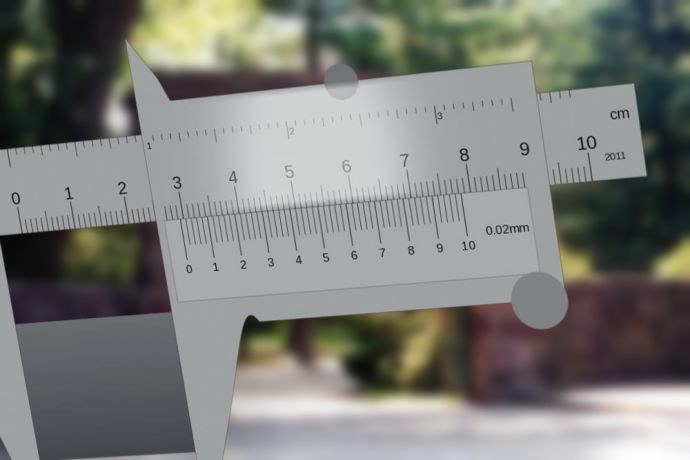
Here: 29.4 (mm)
